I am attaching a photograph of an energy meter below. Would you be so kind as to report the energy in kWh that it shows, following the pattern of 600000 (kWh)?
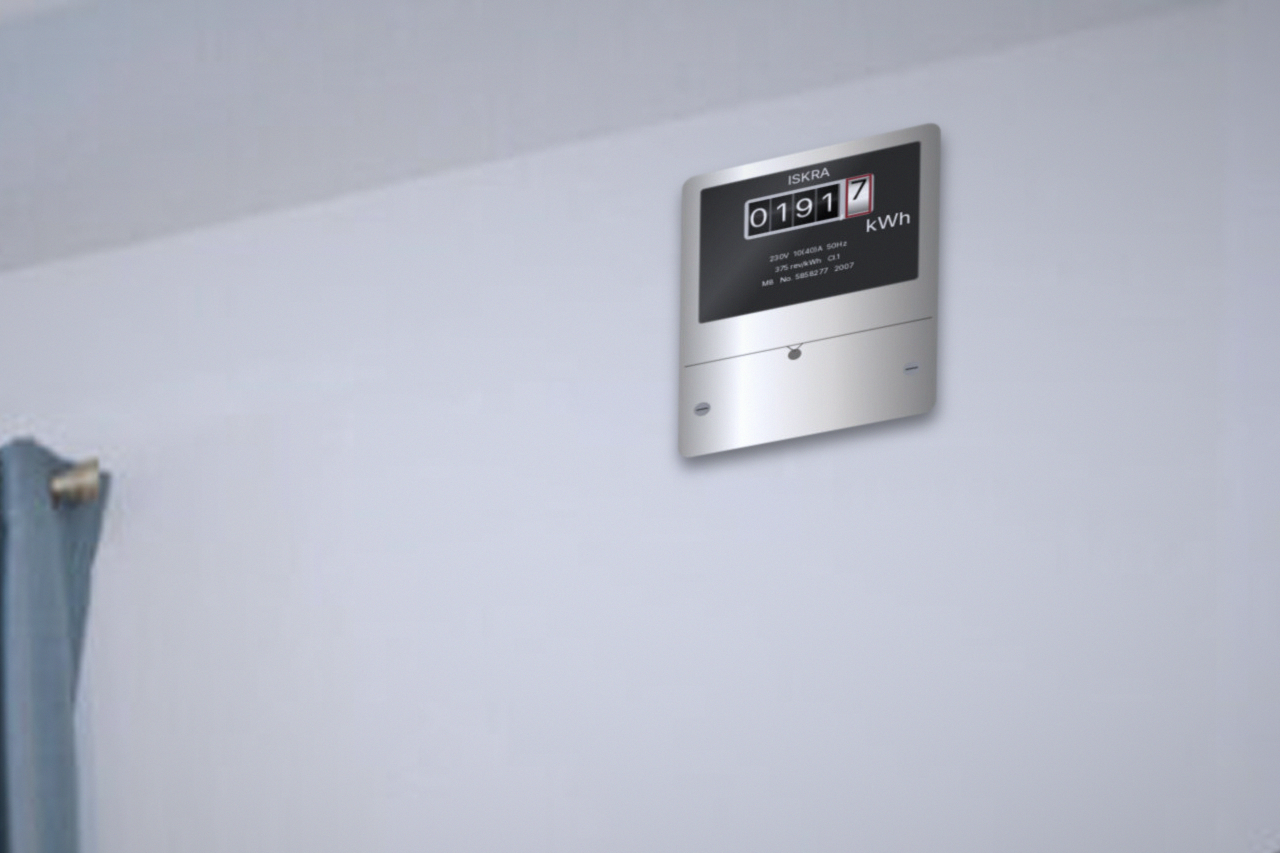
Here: 191.7 (kWh)
